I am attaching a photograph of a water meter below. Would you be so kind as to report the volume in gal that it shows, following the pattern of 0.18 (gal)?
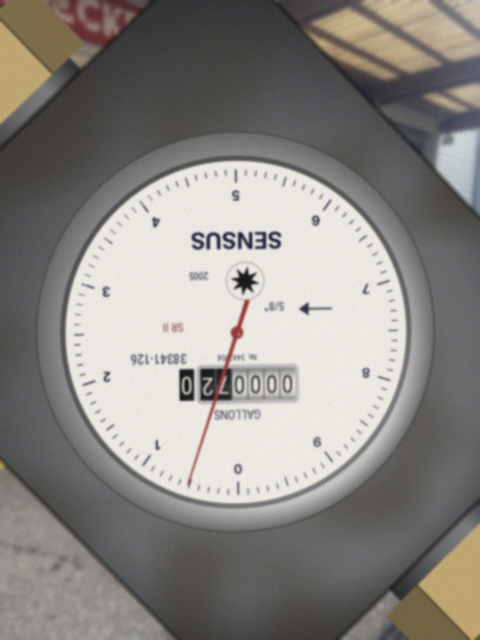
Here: 720.5 (gal)
